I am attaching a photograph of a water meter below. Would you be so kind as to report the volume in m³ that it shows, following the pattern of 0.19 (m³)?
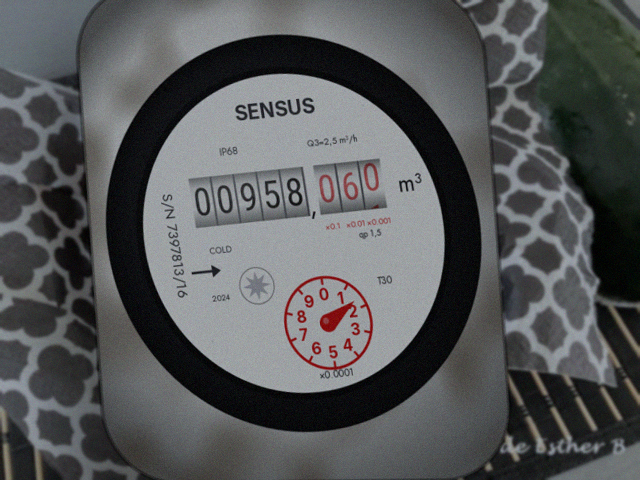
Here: 958.0601 (m³)
